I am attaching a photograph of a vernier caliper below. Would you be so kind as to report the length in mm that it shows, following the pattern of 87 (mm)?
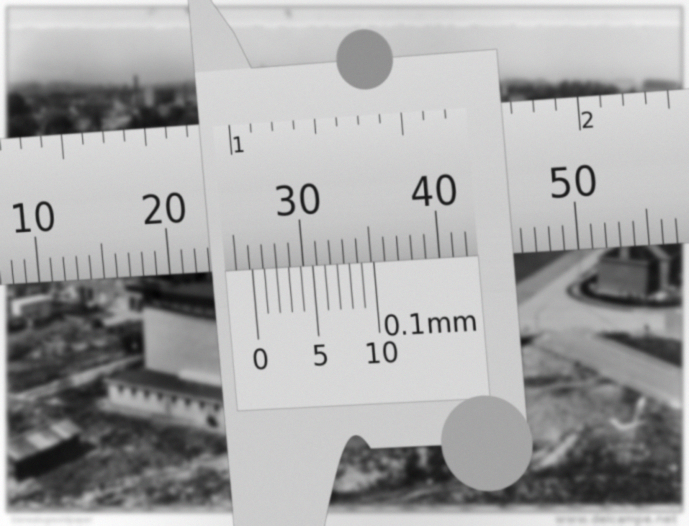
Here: 26.2 (mm)
